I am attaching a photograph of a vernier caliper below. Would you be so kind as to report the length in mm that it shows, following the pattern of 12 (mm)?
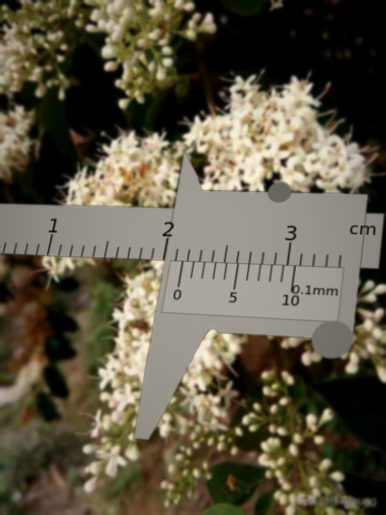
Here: 21.6 (mm)
